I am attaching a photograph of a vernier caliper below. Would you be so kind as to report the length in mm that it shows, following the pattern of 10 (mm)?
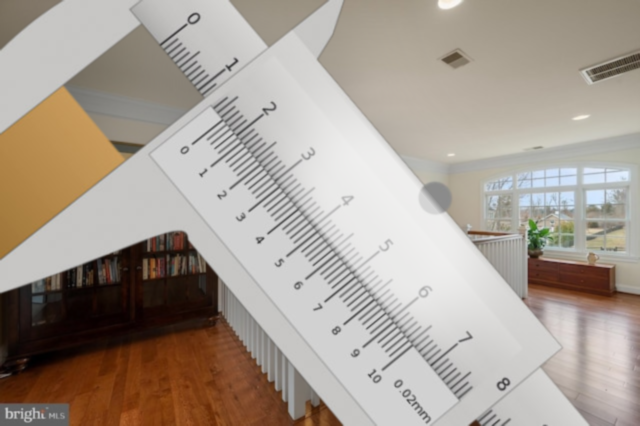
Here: 16.5 (mm)
